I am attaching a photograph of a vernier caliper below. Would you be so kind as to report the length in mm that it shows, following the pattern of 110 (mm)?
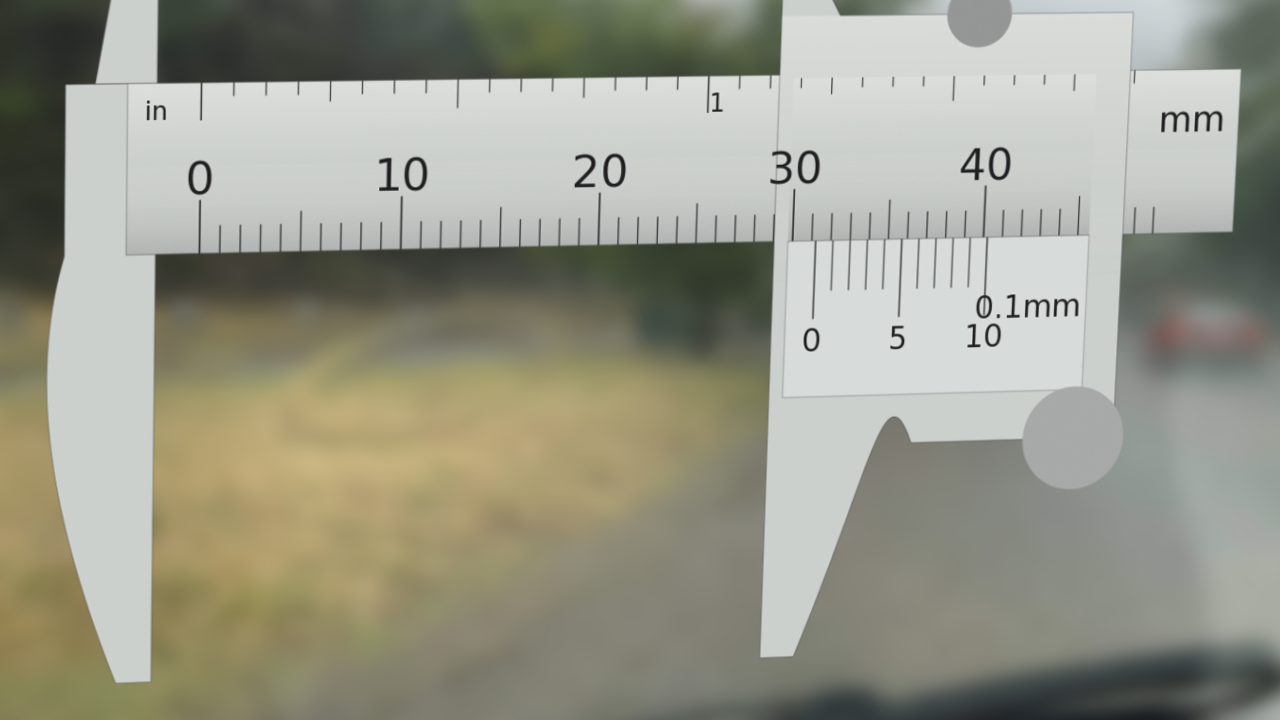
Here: 31.2 (mm)
